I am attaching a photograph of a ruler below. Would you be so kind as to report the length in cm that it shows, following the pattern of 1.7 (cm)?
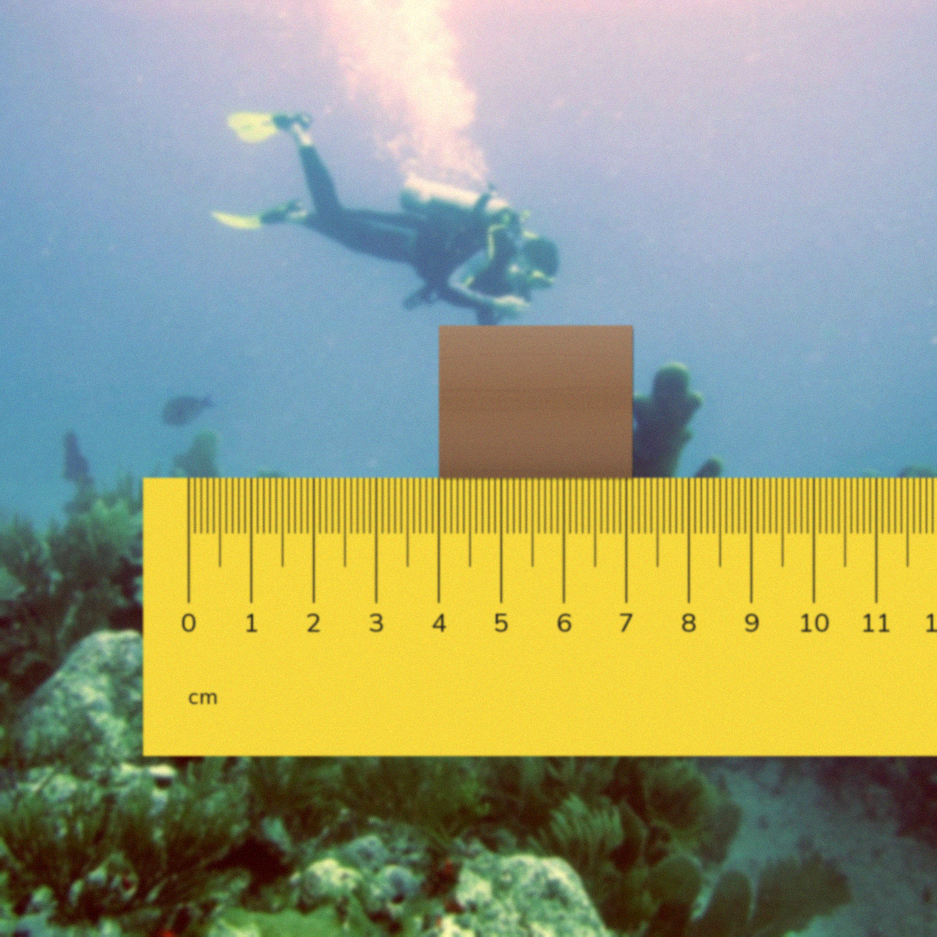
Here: 3.1 (cm)
